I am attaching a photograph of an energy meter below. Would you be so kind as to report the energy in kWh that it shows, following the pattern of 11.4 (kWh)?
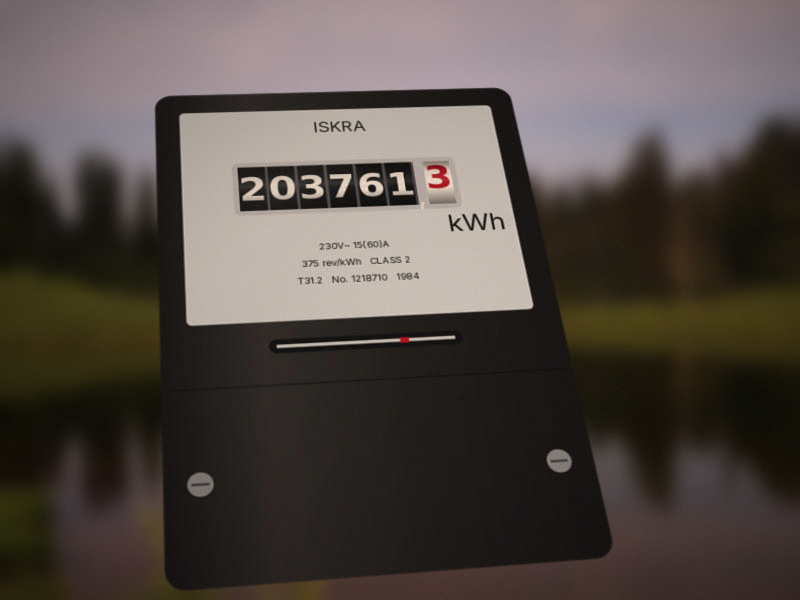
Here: 203761.3 (kWh)
